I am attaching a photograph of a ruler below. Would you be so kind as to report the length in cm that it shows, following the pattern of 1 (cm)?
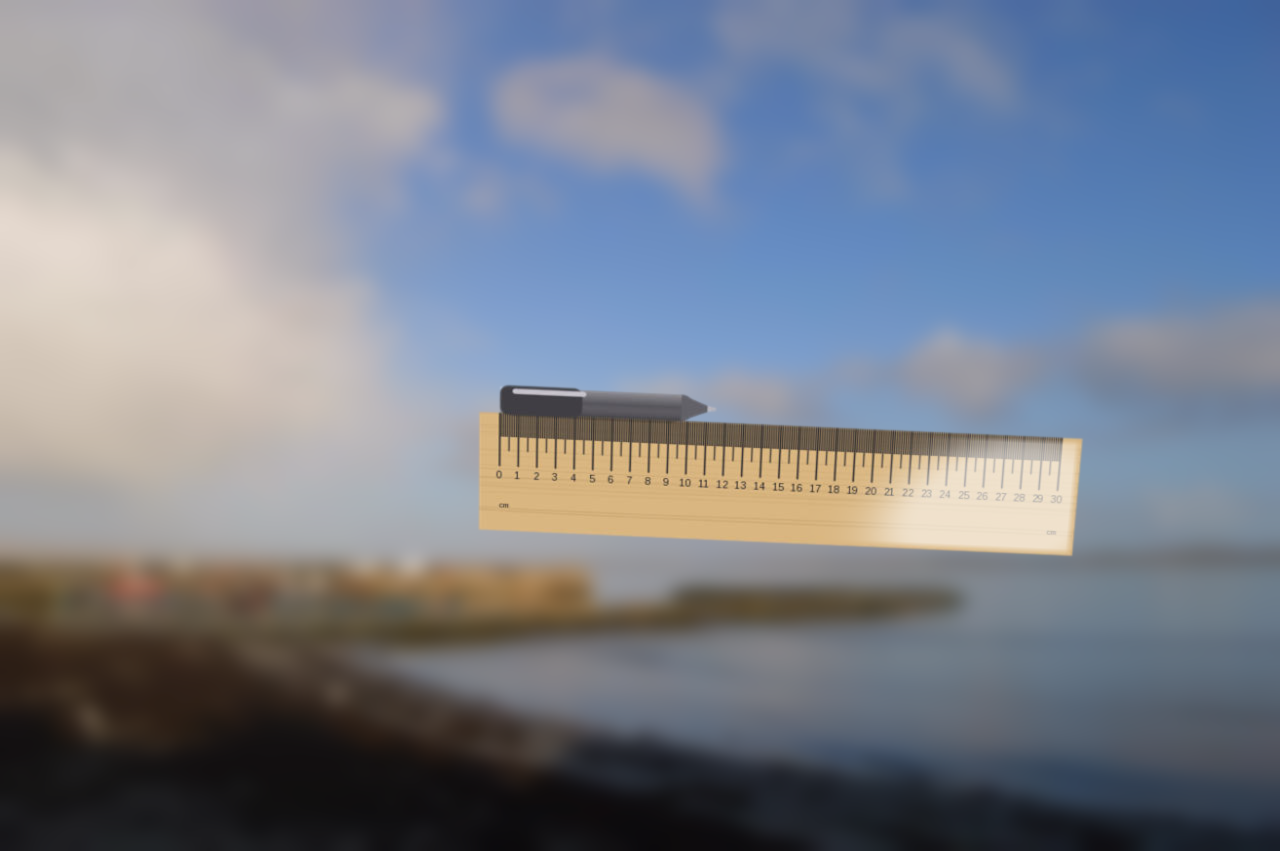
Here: 11.5 (cm)
